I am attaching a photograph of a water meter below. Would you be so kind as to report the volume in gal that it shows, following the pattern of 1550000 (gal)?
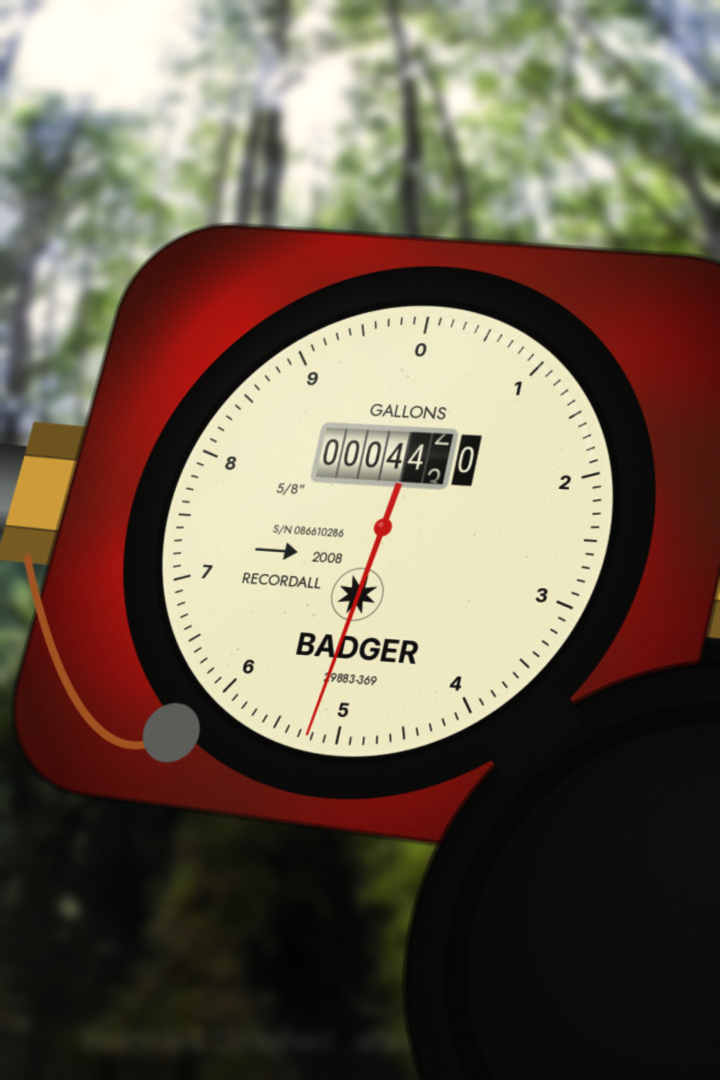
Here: 4425.2 (gal)
